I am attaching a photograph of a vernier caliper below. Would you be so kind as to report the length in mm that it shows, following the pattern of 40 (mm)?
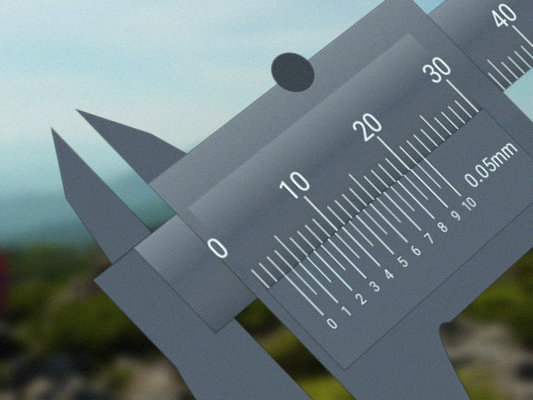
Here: 3.0 (mm)
